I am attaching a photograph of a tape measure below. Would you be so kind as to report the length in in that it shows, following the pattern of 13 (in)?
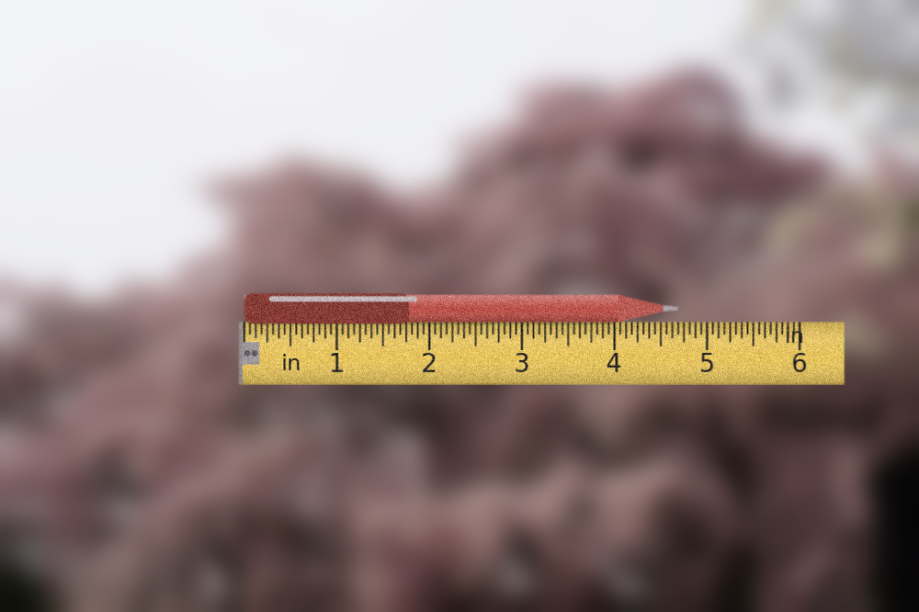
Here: 4.6875 (in)
